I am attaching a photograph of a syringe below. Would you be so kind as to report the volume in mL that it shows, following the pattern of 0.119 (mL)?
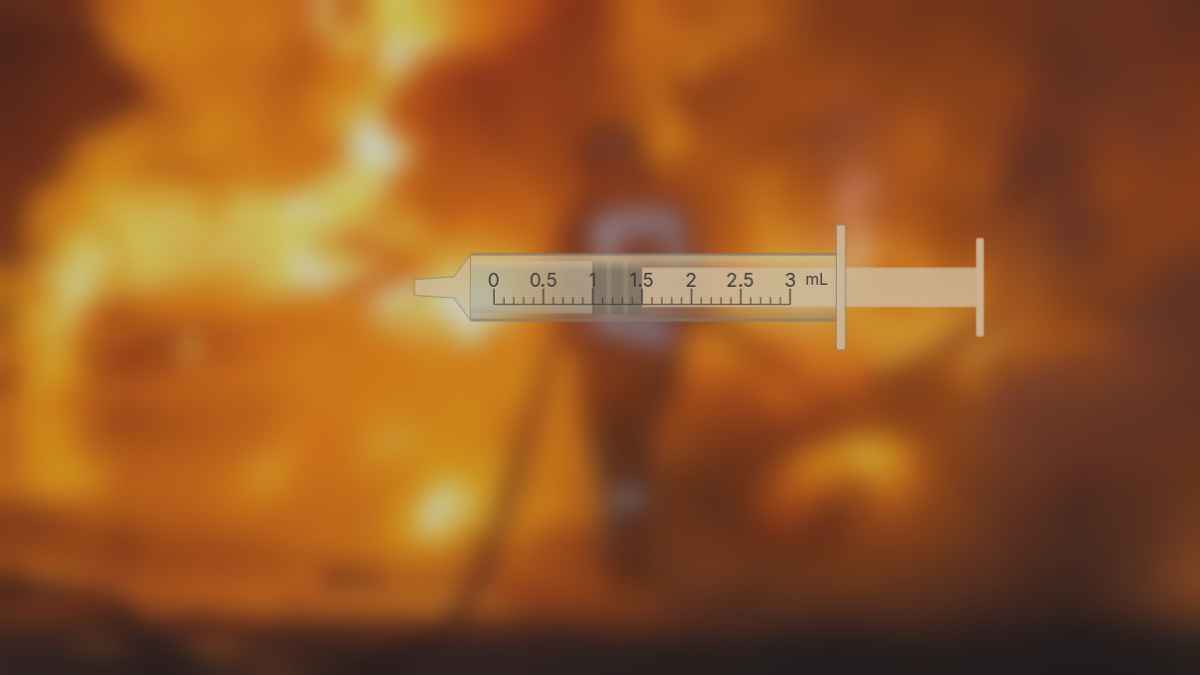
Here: 1 (mL)
